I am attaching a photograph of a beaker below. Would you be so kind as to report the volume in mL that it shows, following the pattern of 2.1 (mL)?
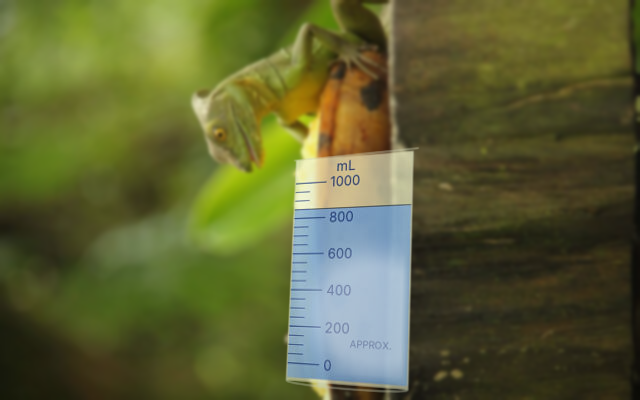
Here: 850 (mL)
